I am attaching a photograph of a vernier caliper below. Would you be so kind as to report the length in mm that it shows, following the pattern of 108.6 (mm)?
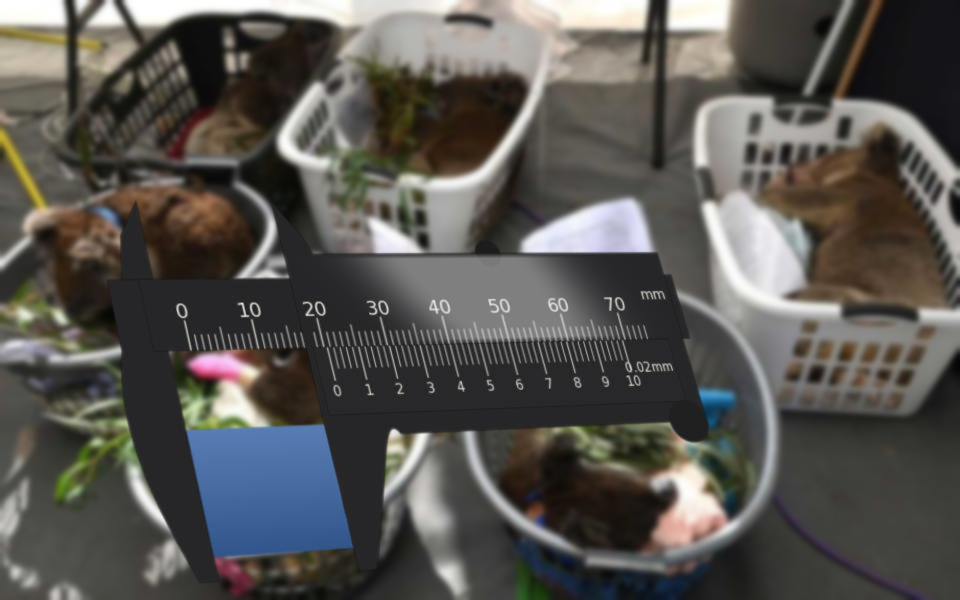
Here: 20.5 (mm)
